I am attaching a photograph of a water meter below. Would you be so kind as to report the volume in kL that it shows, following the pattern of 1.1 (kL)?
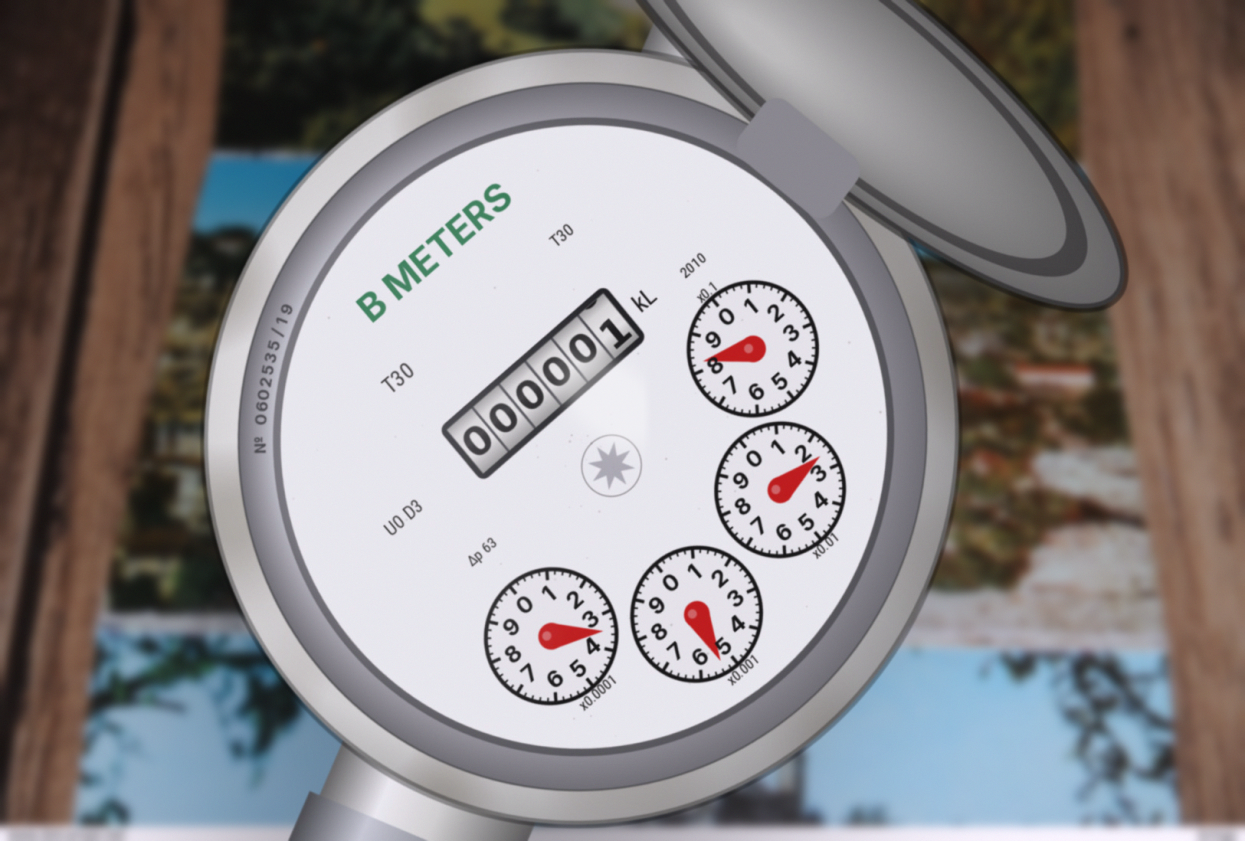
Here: 0.8253 (kL)
